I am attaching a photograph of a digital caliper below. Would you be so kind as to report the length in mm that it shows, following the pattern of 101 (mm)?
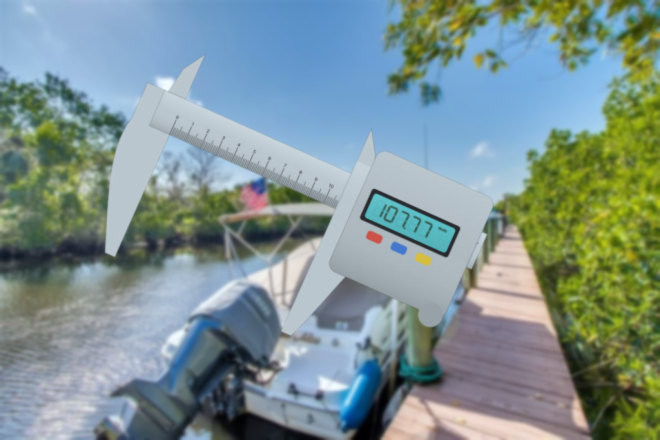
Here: 107.77 (mm)
